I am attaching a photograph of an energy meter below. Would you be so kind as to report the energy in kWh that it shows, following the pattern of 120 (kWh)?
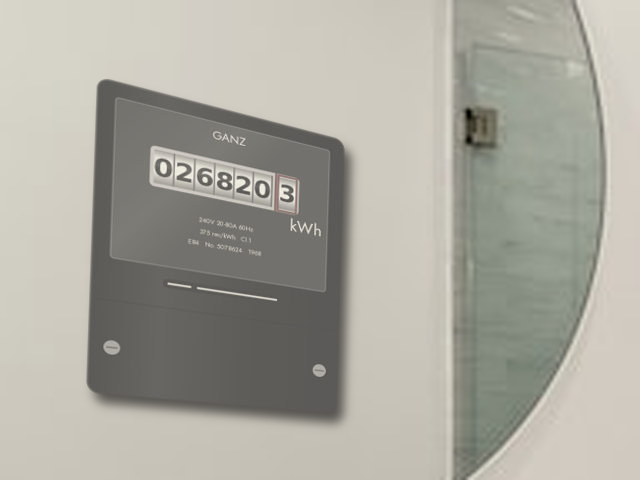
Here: 26820.3 (kWh)
